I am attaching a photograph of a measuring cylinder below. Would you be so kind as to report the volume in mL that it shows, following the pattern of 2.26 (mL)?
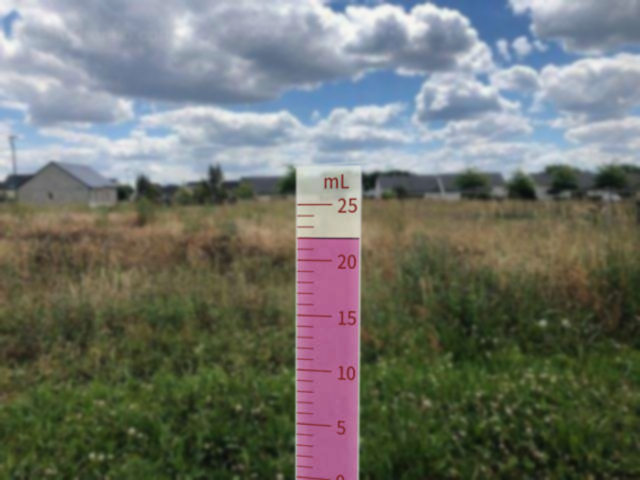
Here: 22 (mL)
